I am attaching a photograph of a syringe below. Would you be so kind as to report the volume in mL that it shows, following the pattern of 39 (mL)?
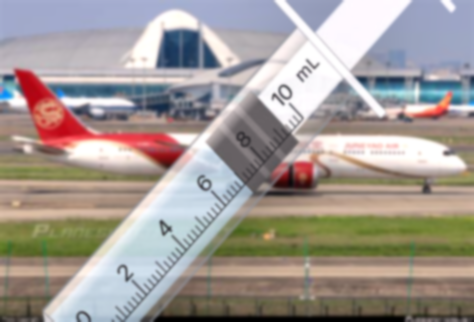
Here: 7 (mL)
